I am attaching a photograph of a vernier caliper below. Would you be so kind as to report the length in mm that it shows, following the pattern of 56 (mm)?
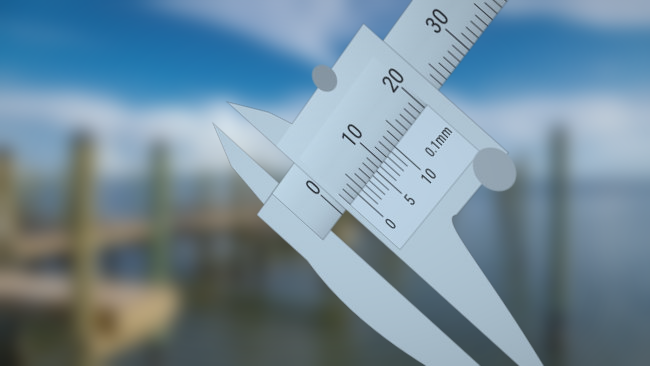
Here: 4.0 (mm)
